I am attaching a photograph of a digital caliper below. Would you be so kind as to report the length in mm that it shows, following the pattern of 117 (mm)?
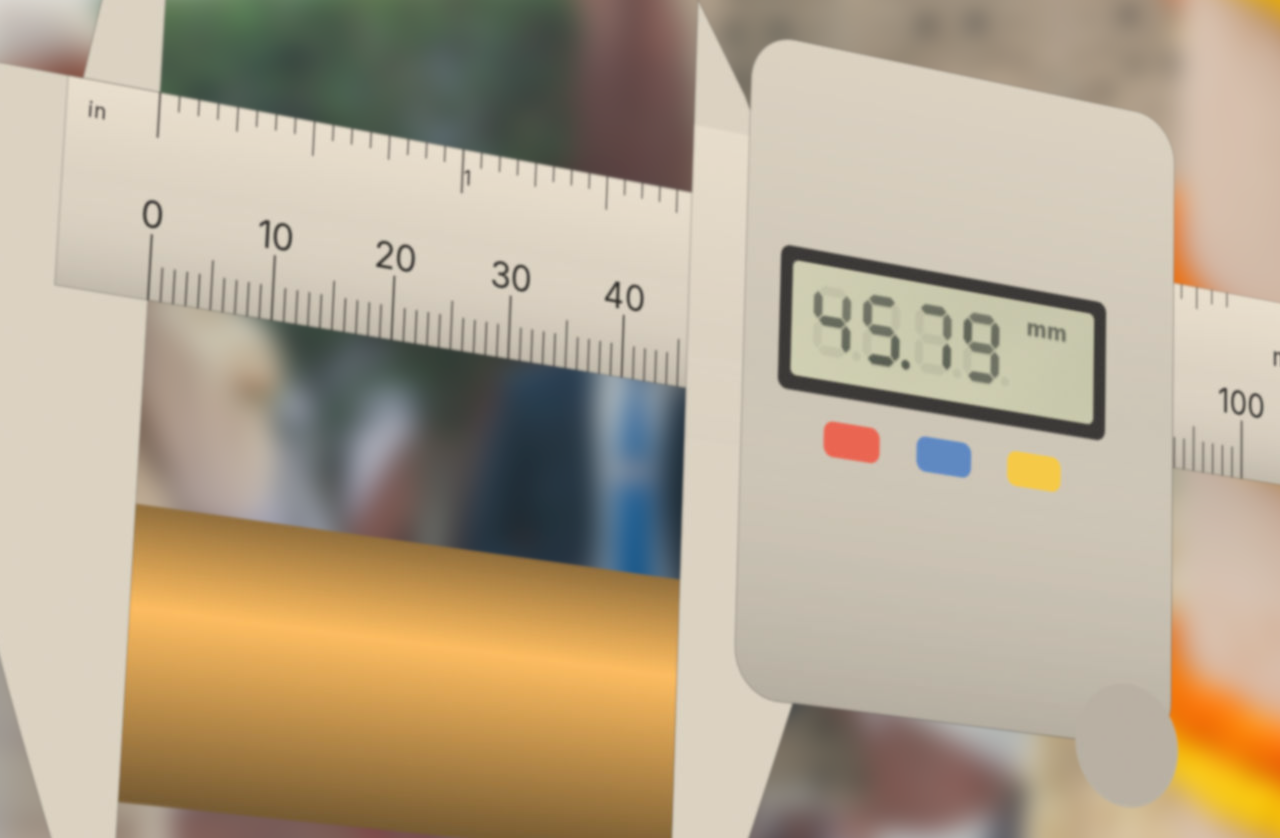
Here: 45.79 (mm)
